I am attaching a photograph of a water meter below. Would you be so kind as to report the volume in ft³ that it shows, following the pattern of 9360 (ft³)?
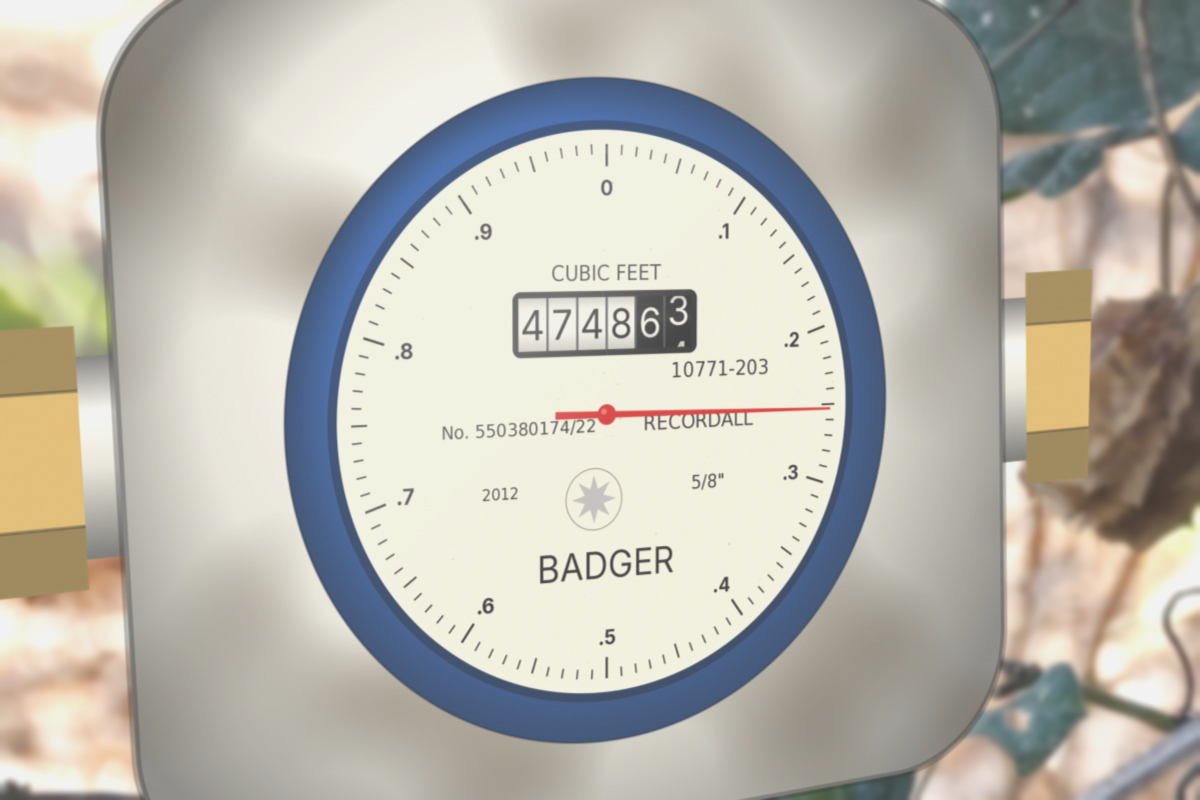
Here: 474863.25 (ft³)
